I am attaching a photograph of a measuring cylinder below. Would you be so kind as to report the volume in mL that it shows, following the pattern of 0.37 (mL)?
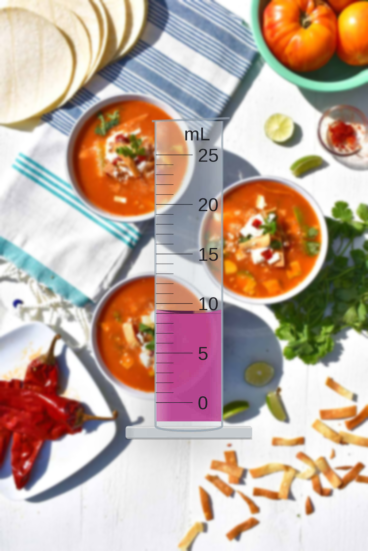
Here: 9 (mL)
